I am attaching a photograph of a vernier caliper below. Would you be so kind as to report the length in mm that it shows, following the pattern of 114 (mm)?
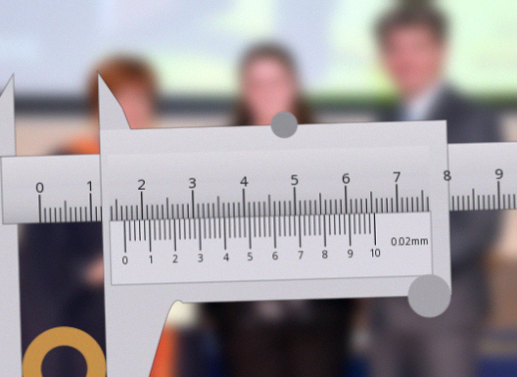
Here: 16.5 (mm)
